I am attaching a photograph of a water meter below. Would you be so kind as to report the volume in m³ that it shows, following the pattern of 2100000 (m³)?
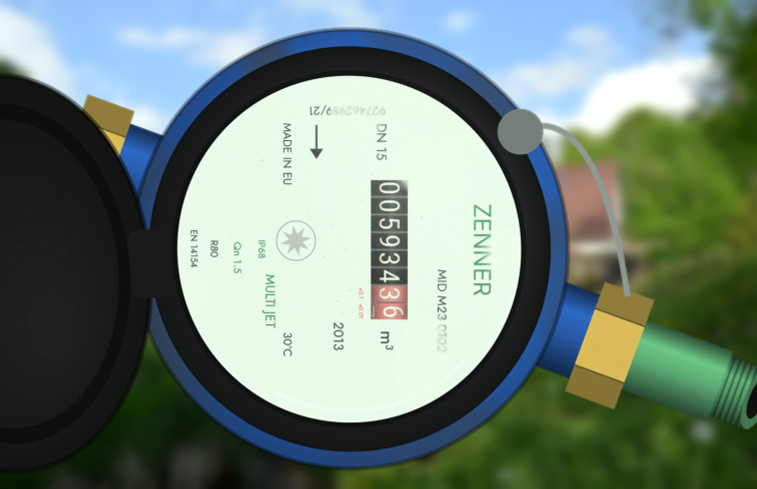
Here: 5934.36 (m³)
